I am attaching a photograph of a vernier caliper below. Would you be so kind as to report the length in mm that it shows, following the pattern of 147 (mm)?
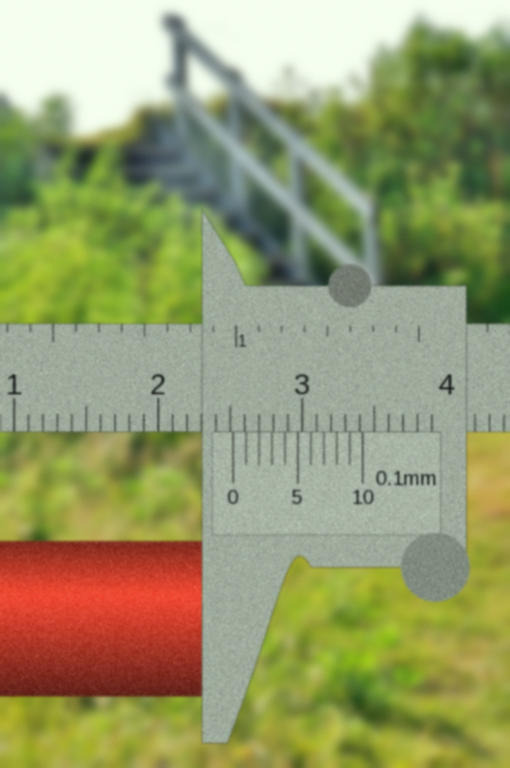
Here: 25.2 (mm)
